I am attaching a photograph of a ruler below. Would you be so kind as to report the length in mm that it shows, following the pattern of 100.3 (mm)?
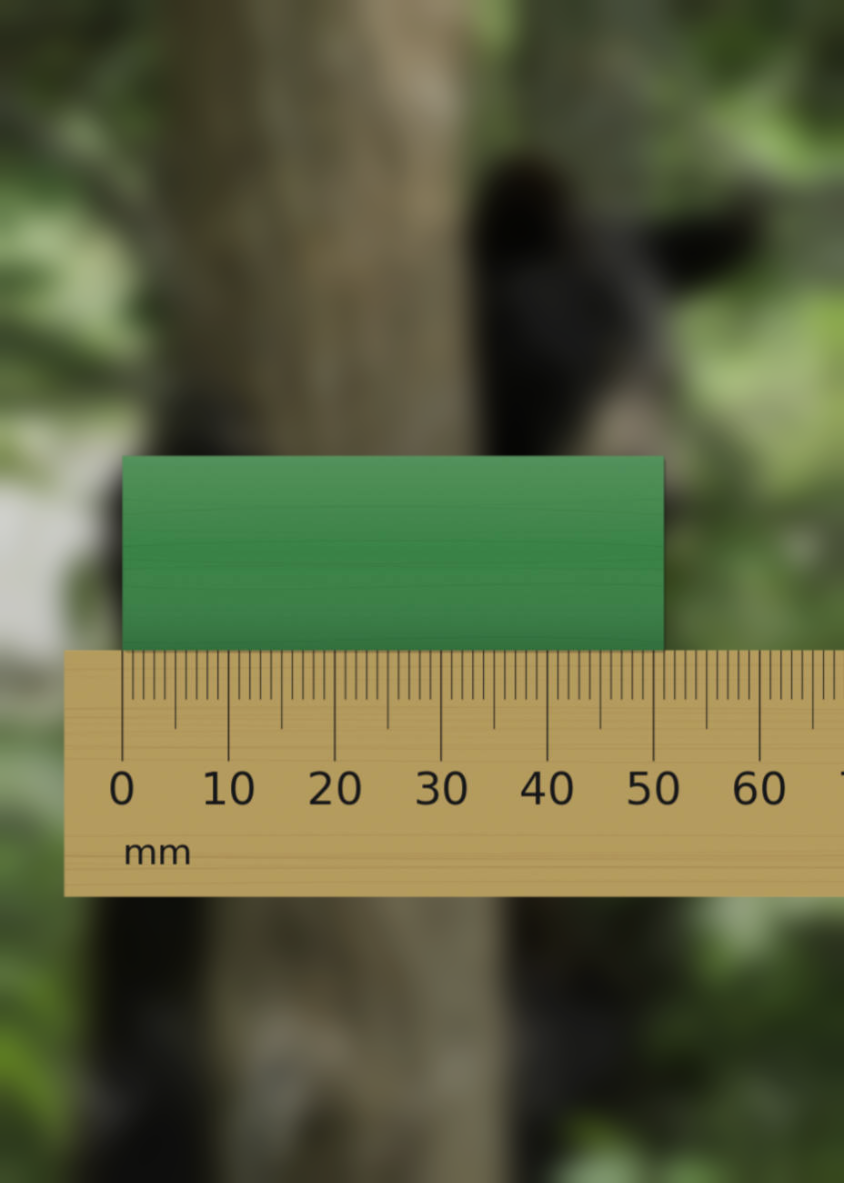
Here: 51 (mm)
